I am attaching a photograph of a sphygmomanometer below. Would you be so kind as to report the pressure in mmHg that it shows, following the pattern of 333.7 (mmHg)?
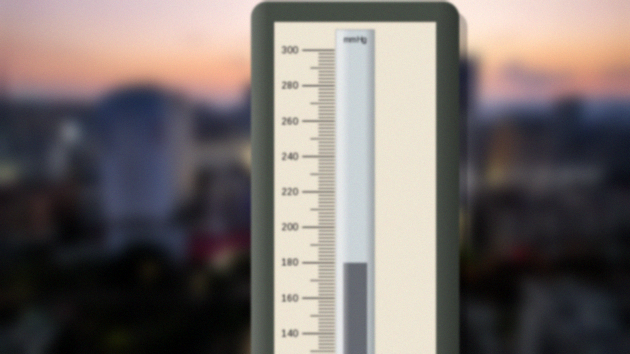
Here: 180 (mmHg)
